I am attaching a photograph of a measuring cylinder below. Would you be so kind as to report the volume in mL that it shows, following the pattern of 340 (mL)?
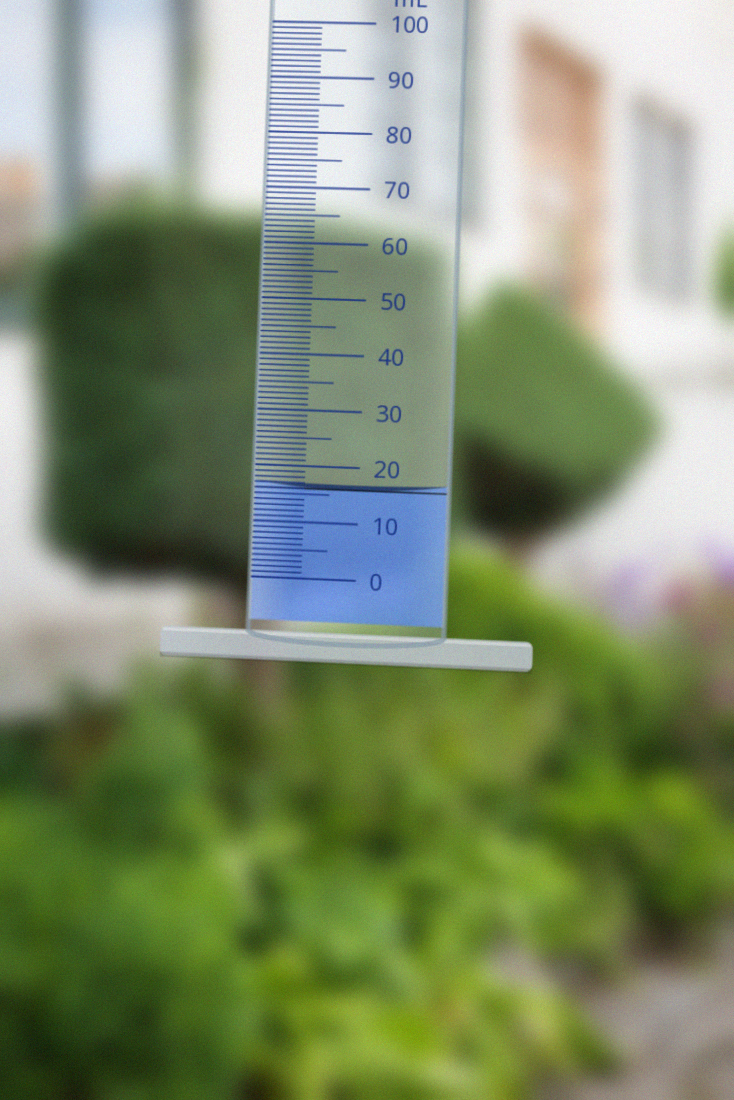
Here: 16 (mL)
